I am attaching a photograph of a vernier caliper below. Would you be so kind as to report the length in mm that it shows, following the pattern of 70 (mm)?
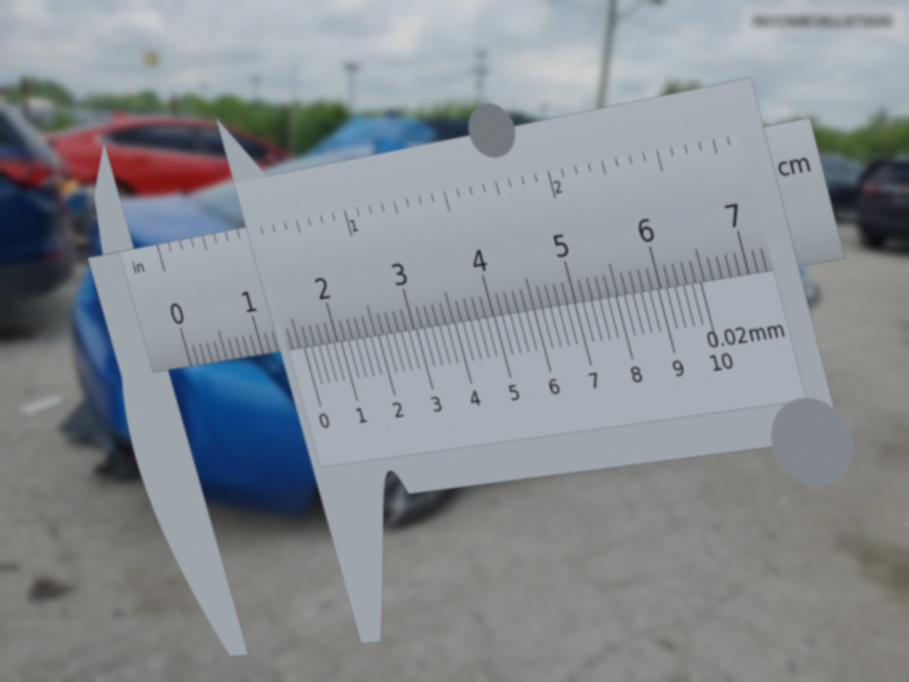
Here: 15.6 (mm)
